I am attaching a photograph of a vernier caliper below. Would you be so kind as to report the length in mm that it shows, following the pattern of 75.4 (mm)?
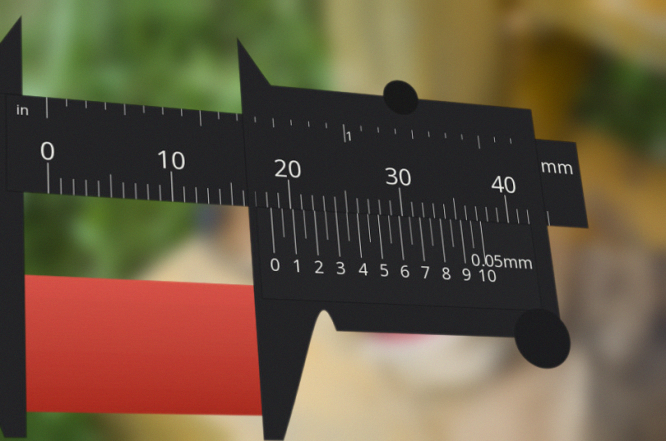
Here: 18.3 (mm)
